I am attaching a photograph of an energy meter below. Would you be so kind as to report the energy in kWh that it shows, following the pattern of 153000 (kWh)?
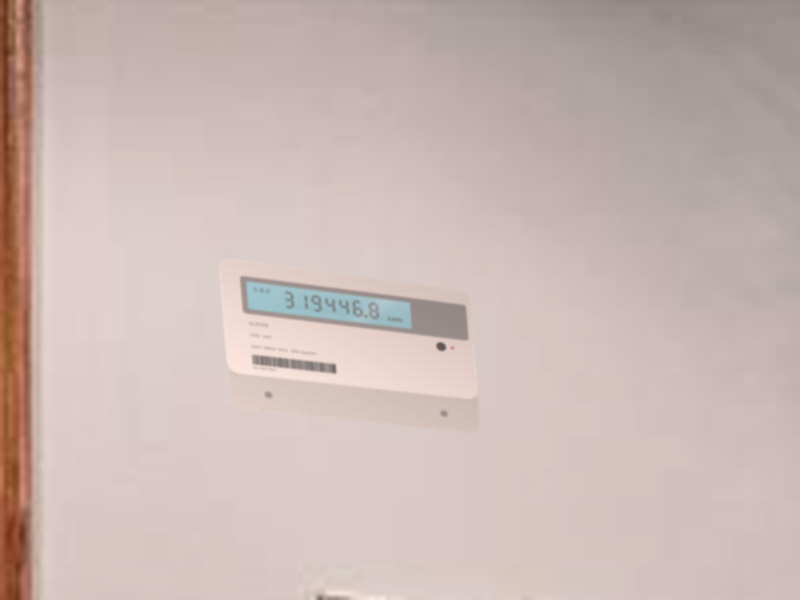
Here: 319446.8 (kWh)
